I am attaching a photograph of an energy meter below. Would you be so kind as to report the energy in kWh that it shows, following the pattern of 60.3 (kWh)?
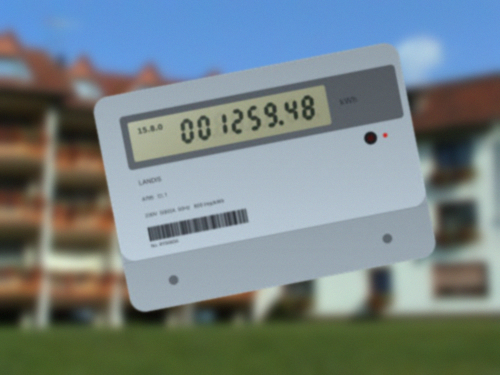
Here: 1259.48 (kWh)
